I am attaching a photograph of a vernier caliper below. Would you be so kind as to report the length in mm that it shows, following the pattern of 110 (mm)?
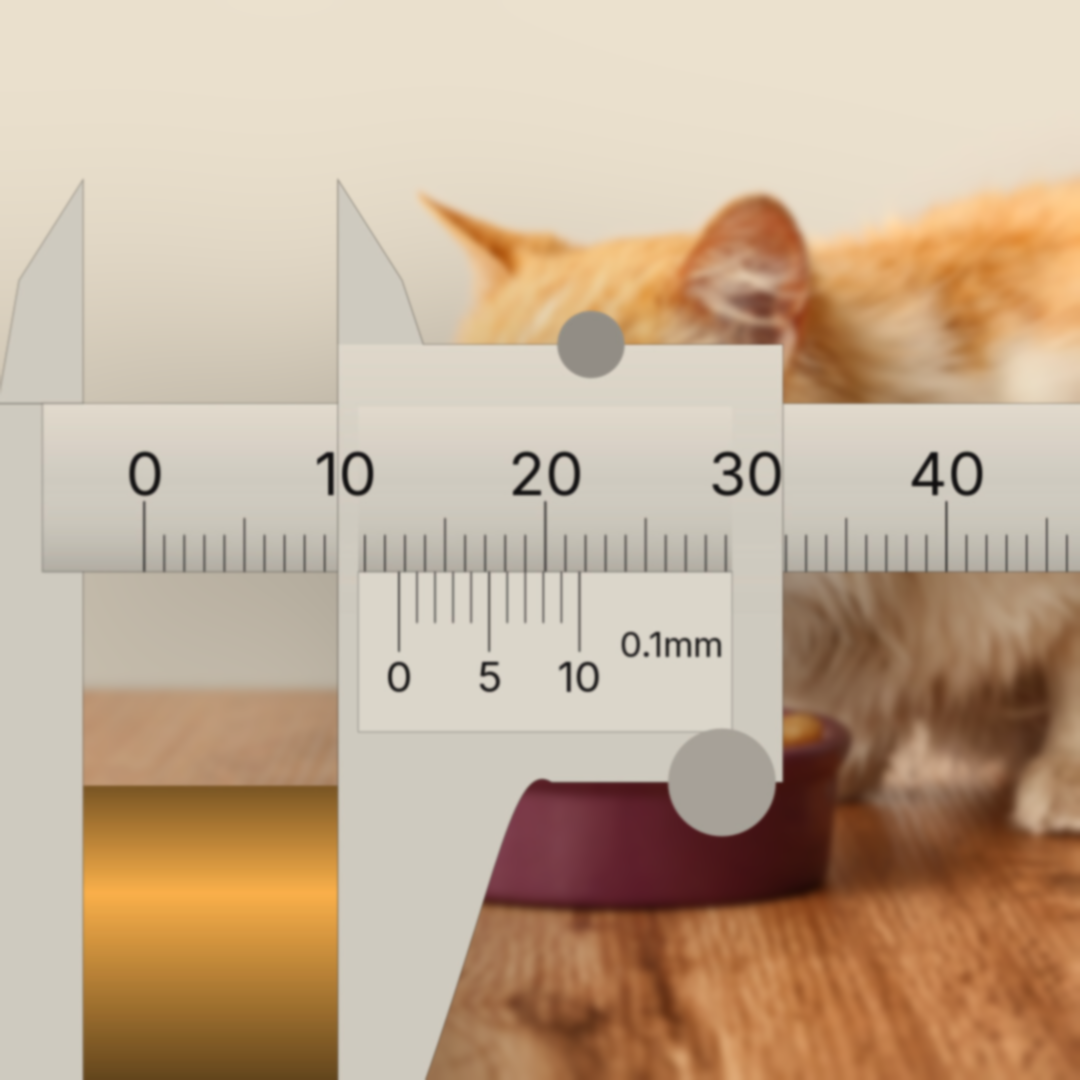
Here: 12.7 (mm)
